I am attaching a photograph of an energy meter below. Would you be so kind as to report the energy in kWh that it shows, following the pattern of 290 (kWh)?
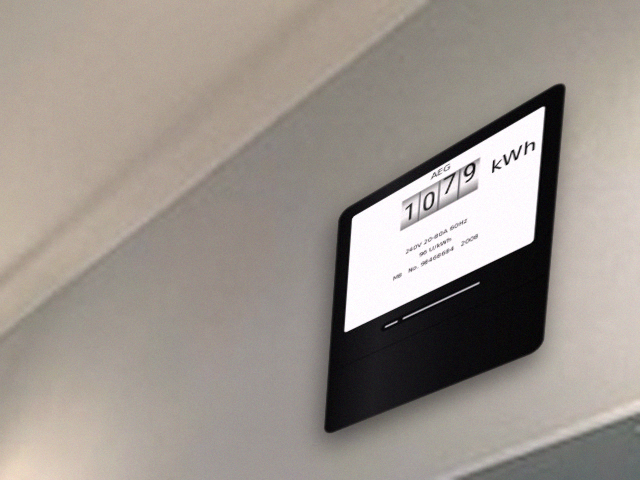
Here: 1079 (kWh)
